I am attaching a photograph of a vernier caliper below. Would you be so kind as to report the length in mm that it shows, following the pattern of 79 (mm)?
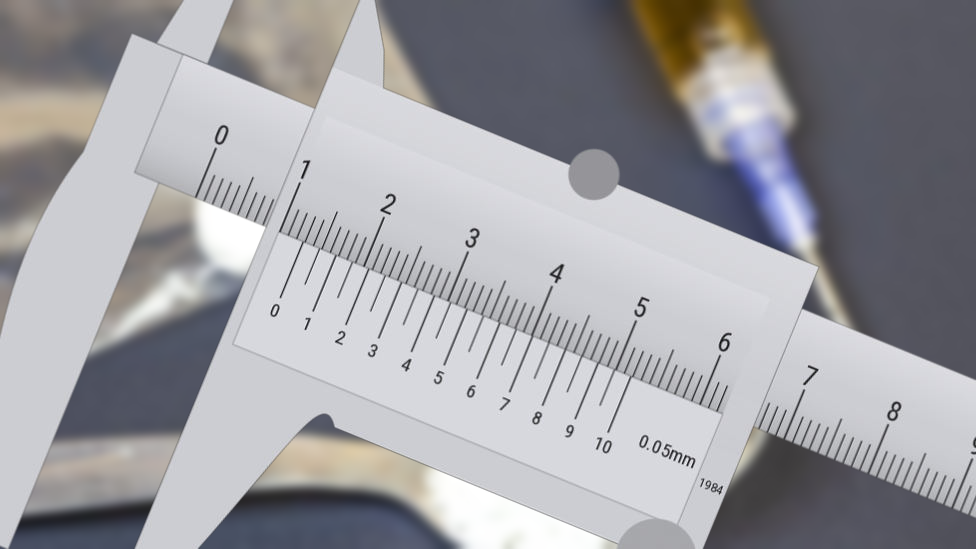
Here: 12.8 (mm)
